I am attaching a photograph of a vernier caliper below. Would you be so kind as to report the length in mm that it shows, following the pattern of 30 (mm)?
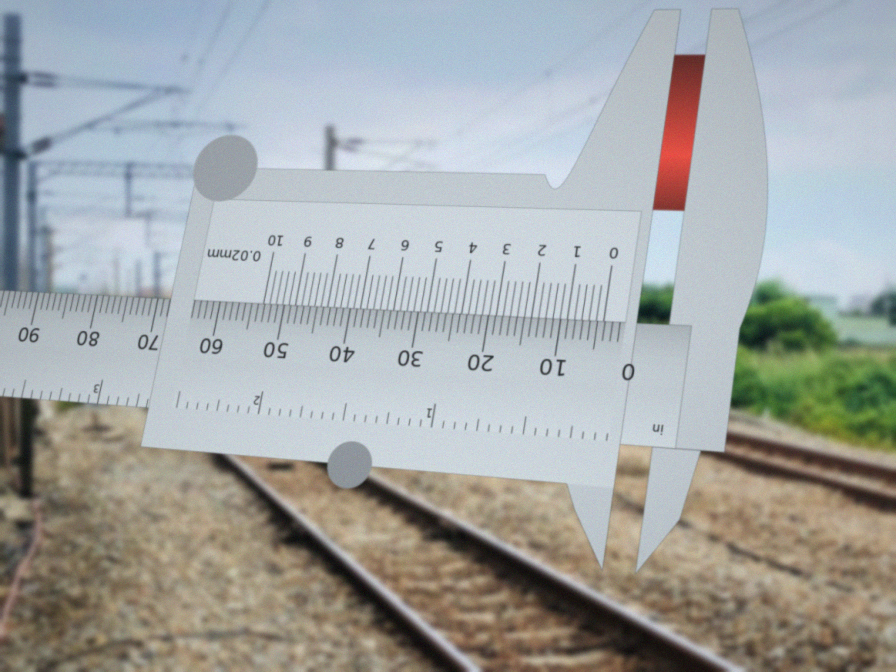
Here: 4.2 (mm)
